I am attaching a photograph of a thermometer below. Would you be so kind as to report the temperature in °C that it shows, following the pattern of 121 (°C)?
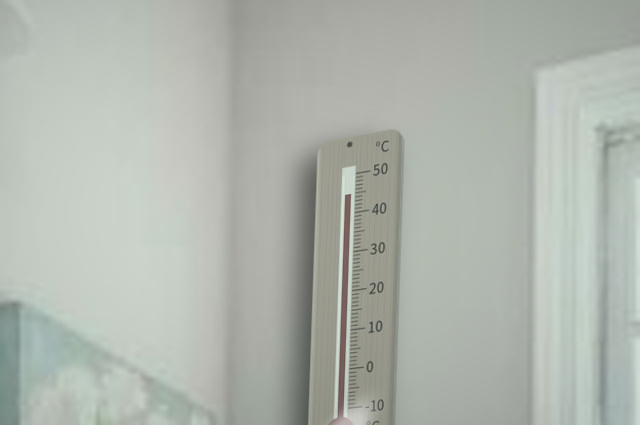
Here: 45 (°C)
